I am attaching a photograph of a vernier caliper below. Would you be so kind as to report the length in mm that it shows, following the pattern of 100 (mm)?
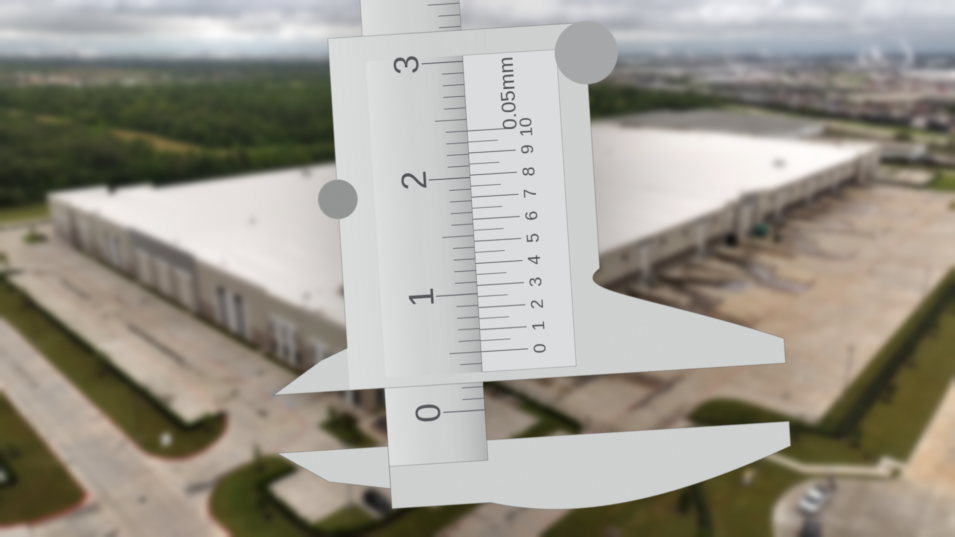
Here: 5.0 (mm)
